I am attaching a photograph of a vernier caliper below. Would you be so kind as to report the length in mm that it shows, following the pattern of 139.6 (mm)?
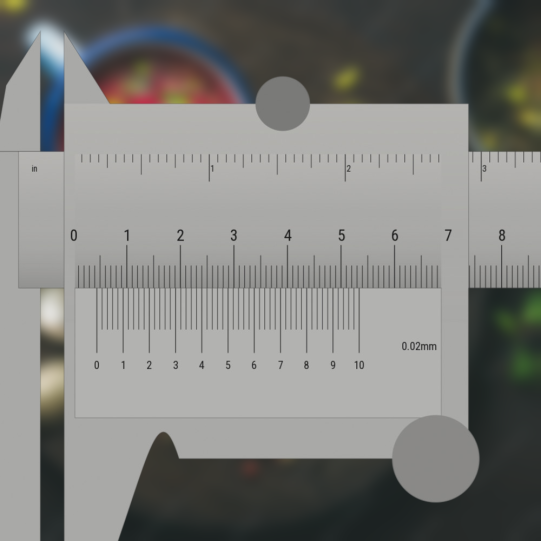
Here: 4.4 (mm)
